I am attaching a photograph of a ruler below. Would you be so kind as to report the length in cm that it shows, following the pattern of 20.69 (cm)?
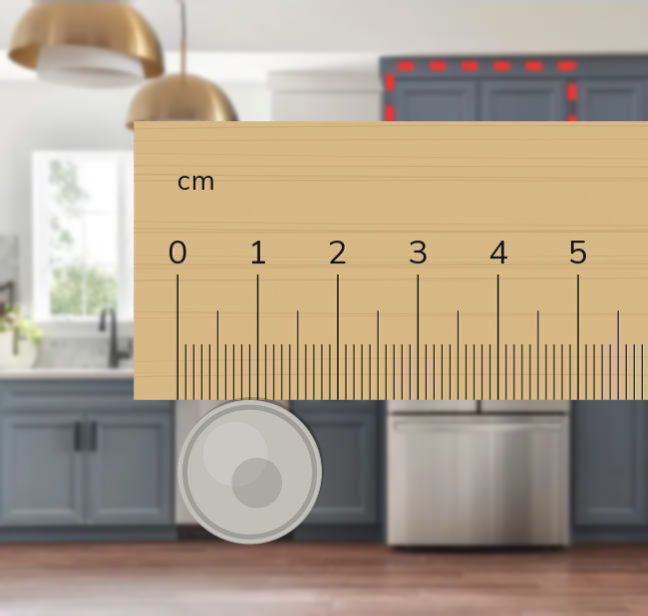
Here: 1.8 (cm)
